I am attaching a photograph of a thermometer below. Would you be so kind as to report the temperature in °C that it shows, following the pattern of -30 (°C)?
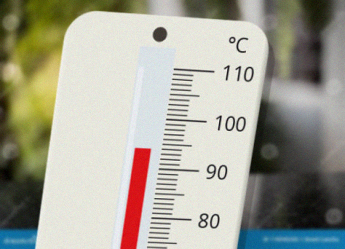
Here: 94 (°C)
